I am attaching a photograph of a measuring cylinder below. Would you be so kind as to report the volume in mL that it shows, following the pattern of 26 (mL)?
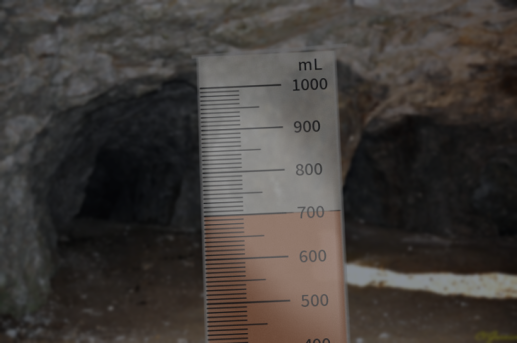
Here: 700 (mL)
